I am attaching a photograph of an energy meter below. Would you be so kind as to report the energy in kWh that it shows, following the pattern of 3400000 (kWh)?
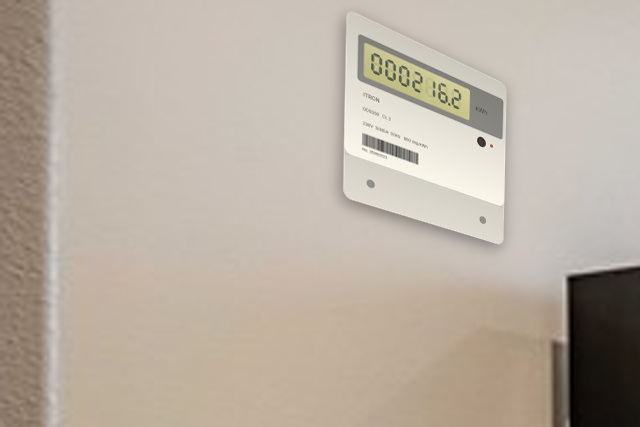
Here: 216.2 (kWh)
